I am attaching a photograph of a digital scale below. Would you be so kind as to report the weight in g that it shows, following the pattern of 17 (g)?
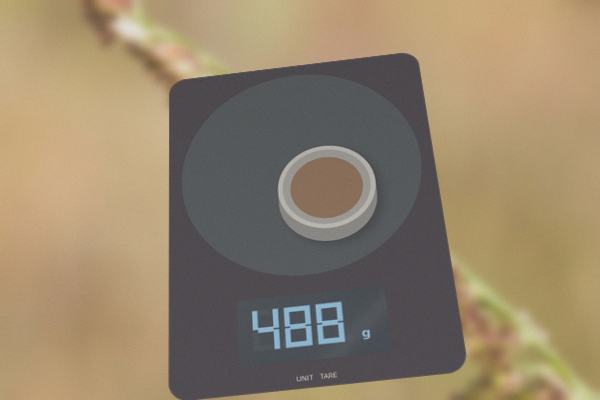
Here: 488 (g)
